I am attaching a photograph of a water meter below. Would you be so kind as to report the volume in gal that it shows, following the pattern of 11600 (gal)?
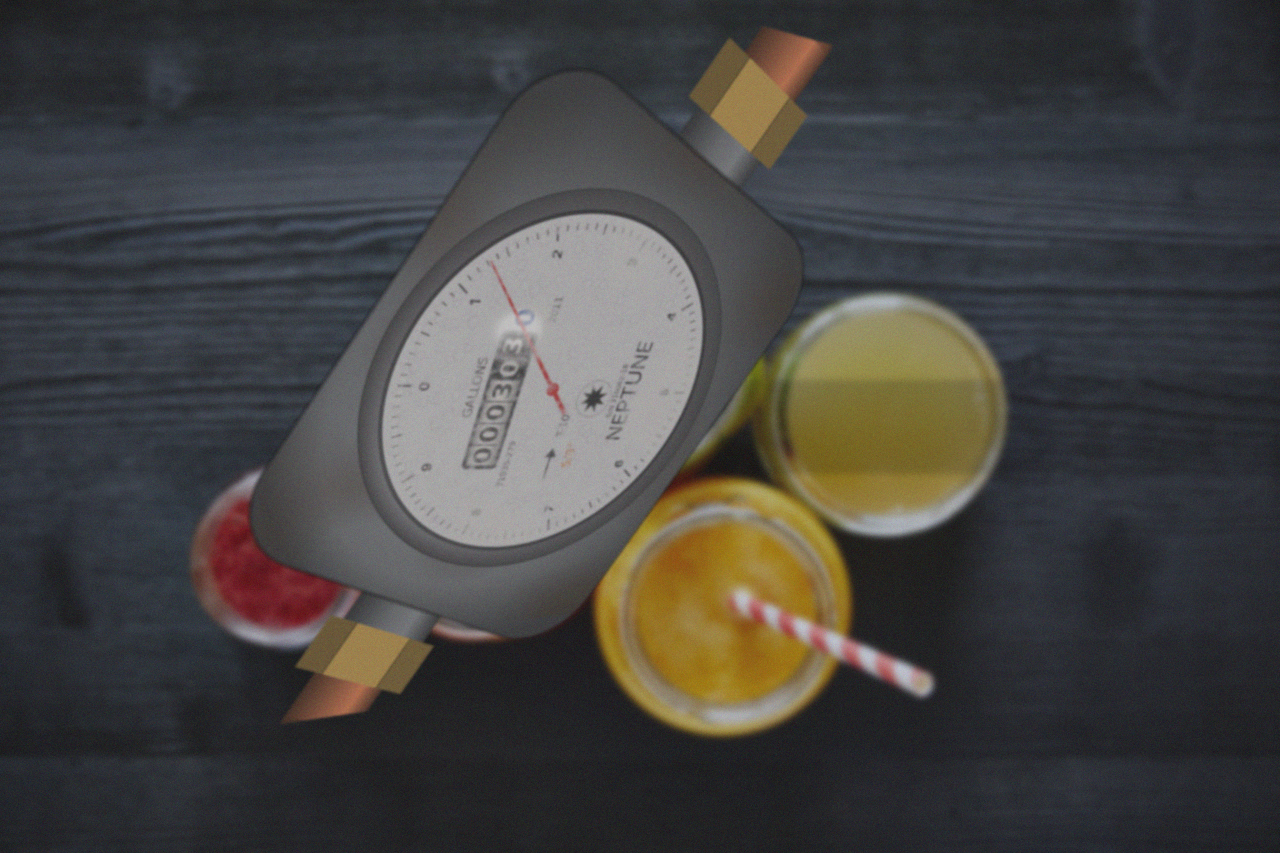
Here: 3031.3 (gal)
